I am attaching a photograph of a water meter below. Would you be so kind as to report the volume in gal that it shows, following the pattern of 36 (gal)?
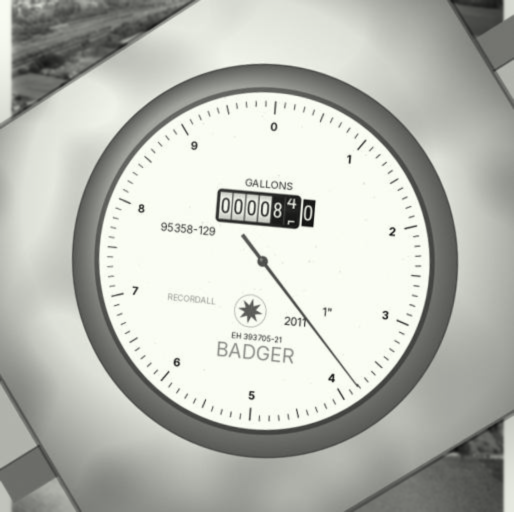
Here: 843.8 (gal)
